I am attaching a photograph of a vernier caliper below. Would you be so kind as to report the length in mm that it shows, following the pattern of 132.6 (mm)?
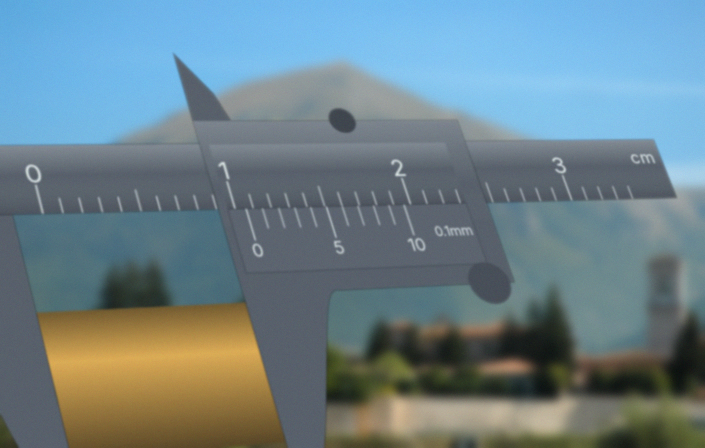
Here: 10.6 (mm)
